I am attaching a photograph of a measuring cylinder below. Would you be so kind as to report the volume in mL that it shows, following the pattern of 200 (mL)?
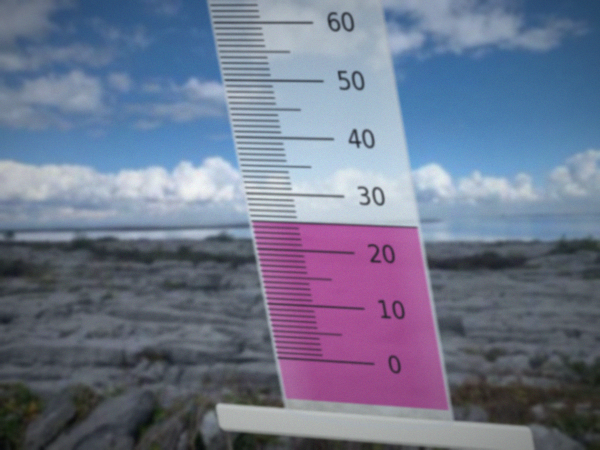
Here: 25 (mL)
